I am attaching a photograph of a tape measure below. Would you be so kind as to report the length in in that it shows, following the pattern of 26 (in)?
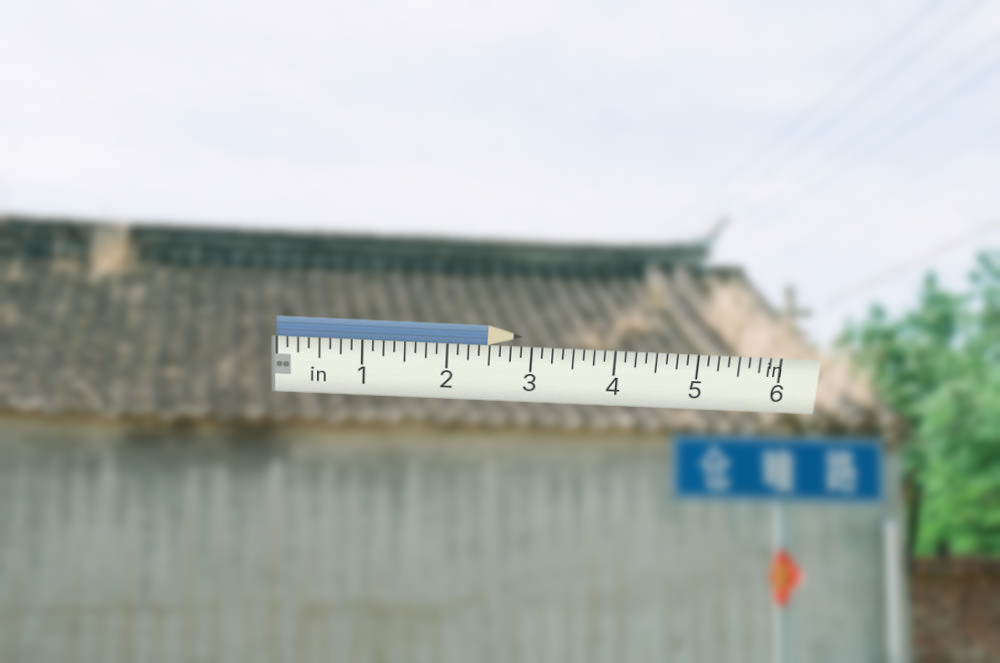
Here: 2.875 (in)
